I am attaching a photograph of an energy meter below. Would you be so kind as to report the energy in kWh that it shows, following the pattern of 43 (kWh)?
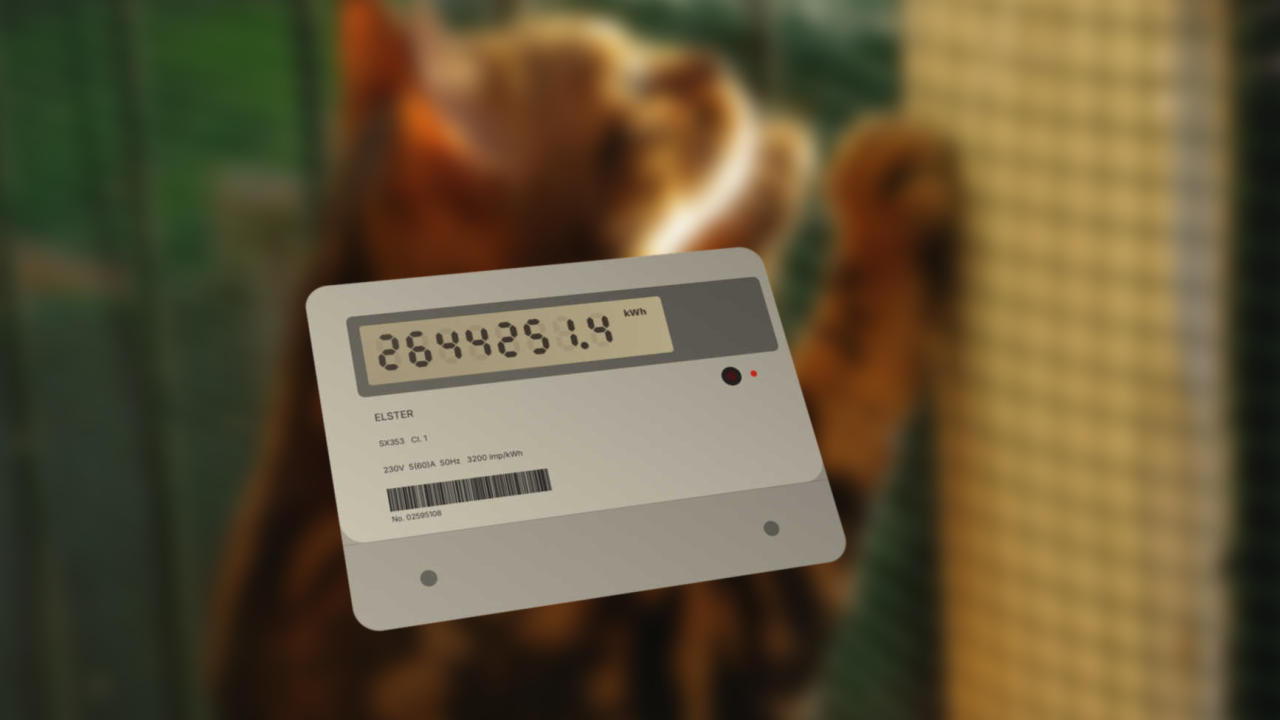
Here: 2644251.4 (kWh)
